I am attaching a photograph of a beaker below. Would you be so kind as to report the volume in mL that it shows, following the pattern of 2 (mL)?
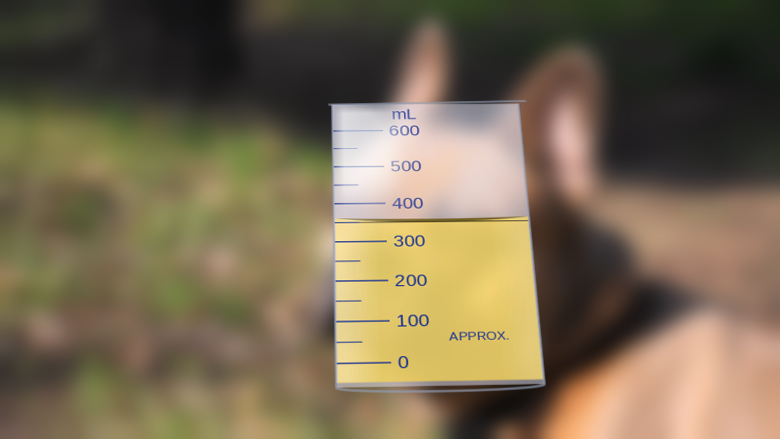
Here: 350 (mL)
